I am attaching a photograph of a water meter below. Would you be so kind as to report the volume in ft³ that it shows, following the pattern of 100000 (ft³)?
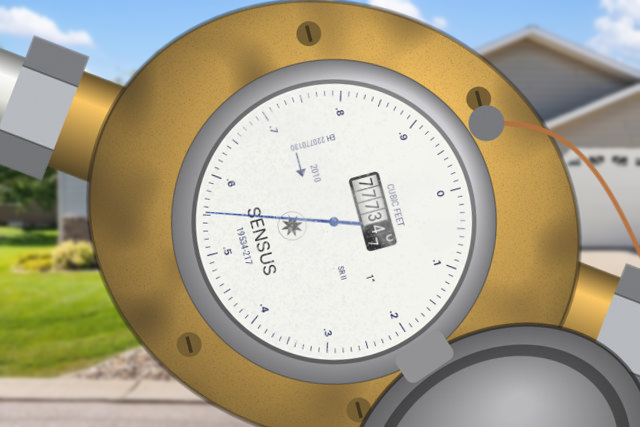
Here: 777346.55 (ft³)
